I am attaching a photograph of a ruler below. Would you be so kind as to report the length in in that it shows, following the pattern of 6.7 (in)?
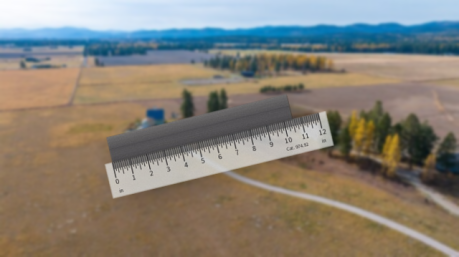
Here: 10.5 (in)
